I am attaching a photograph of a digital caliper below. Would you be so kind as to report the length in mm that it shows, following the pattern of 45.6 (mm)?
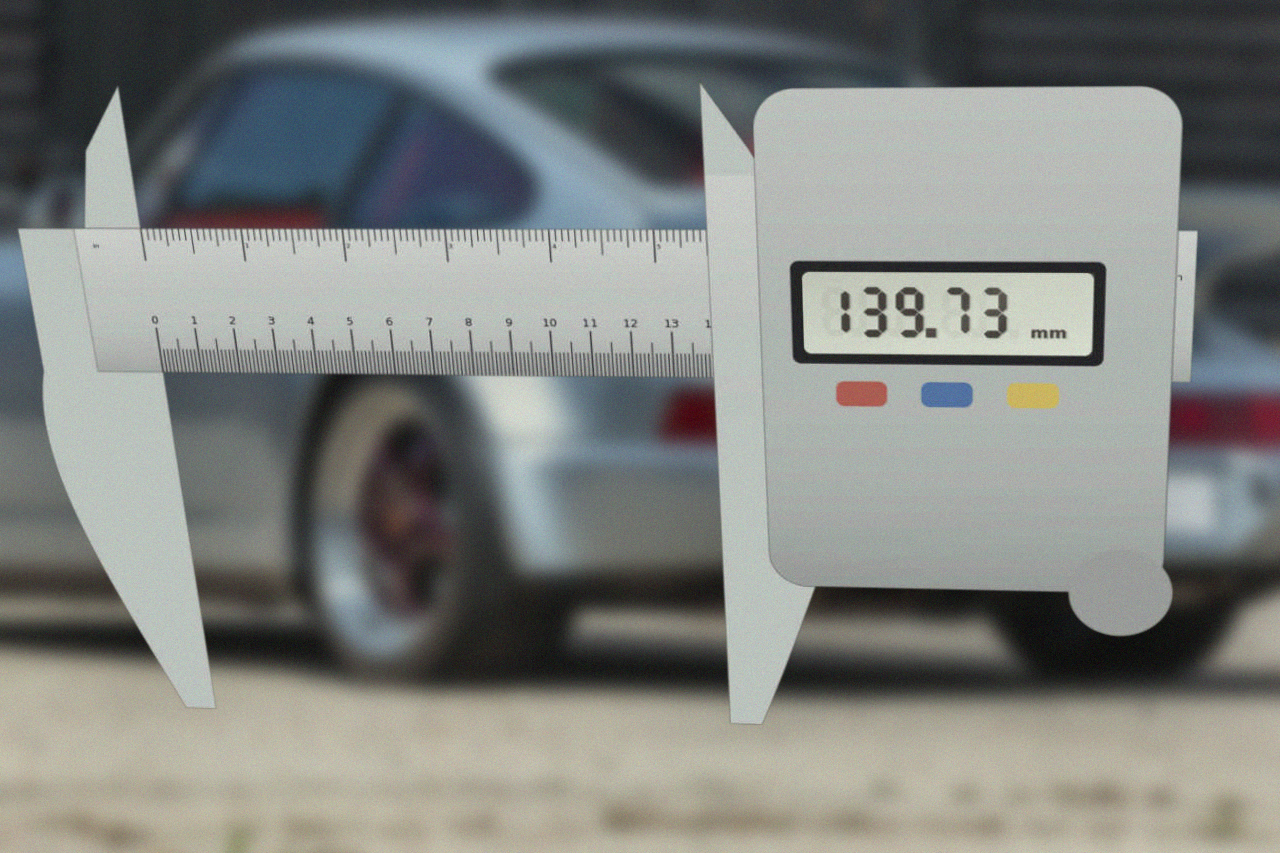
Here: 139.73 (mm)
